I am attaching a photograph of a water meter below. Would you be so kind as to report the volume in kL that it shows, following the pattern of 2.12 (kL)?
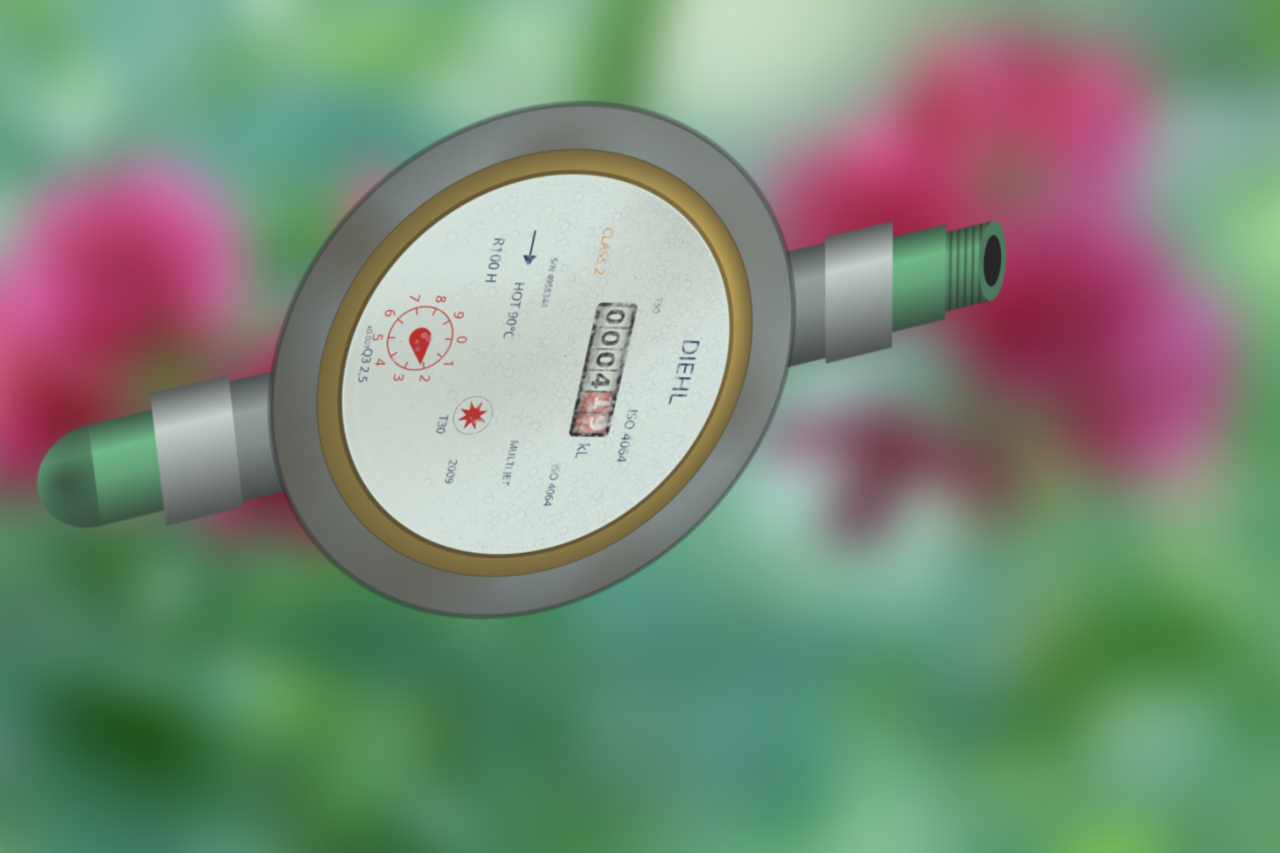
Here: 4.192 (kL)
